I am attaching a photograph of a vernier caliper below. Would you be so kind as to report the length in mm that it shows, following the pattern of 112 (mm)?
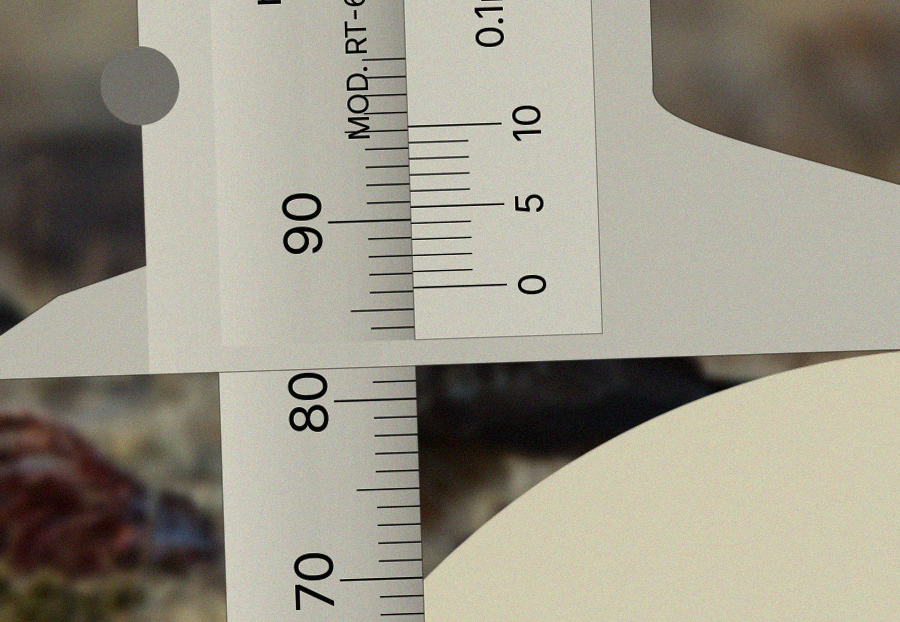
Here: 86.2 (mm)
